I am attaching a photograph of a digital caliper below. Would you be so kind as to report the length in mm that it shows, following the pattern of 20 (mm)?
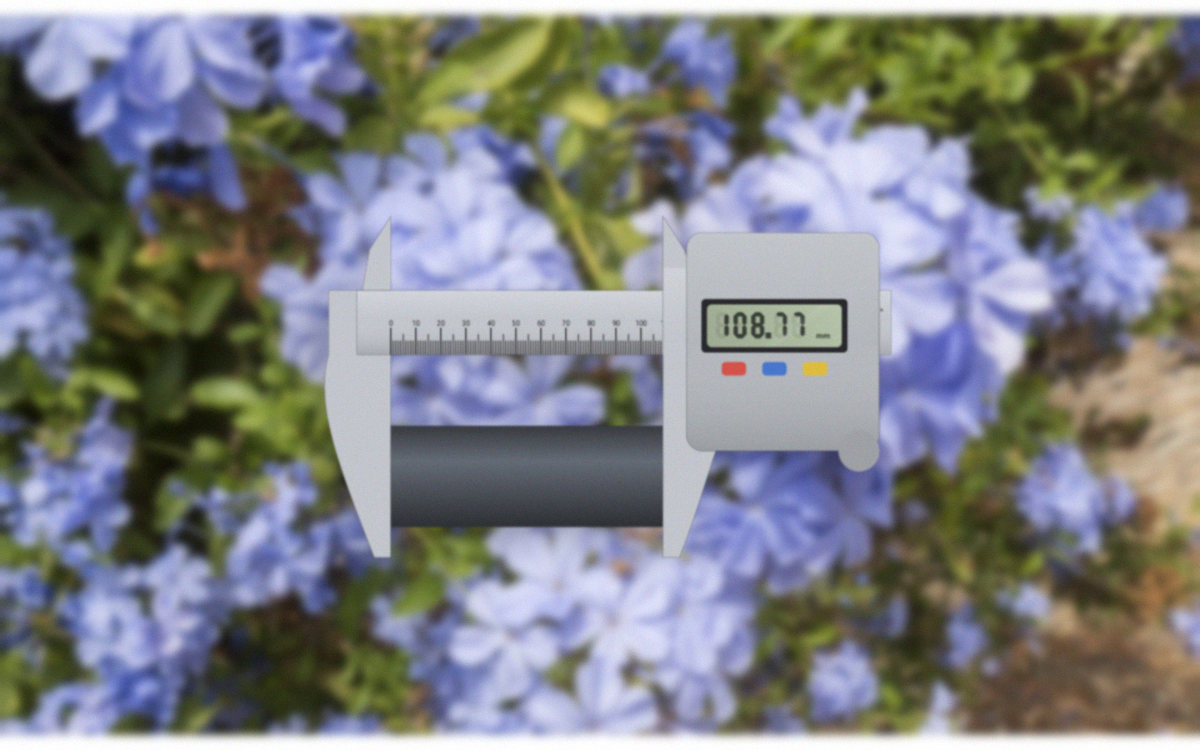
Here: 108.77 (mm)
